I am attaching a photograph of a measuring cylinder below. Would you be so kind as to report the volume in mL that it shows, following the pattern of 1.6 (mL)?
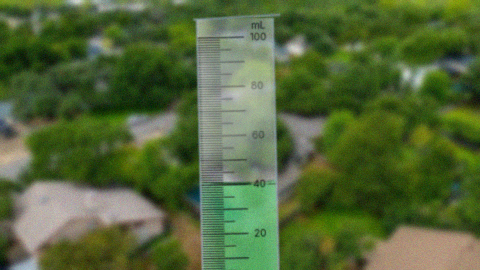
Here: 40 (mL)
